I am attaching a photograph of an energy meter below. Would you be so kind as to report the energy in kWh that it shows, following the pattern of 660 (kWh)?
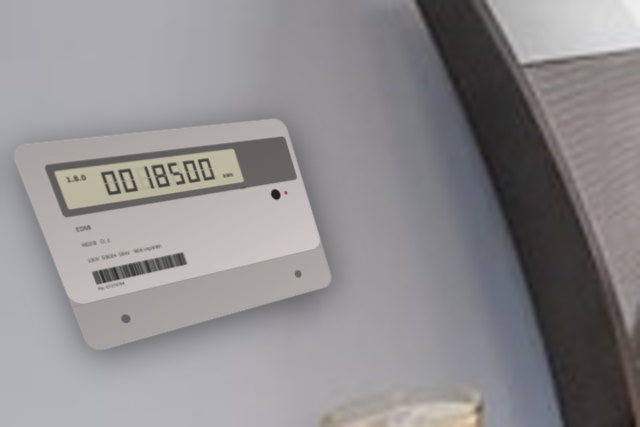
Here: 18500 (kWh)
